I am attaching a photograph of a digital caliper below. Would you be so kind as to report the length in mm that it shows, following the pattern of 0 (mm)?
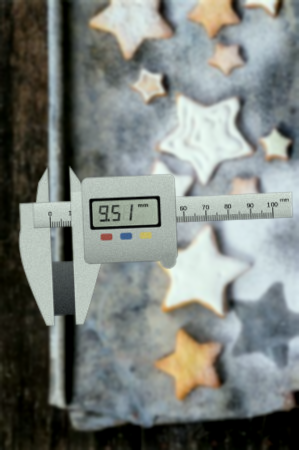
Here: 9.51 (mm)
